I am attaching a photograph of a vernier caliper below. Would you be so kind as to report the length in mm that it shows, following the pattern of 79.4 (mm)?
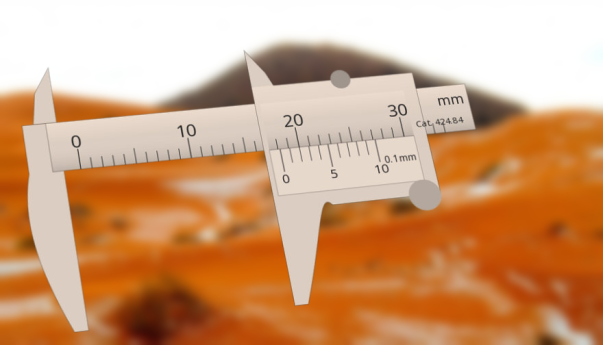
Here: 18.2 (mm)
